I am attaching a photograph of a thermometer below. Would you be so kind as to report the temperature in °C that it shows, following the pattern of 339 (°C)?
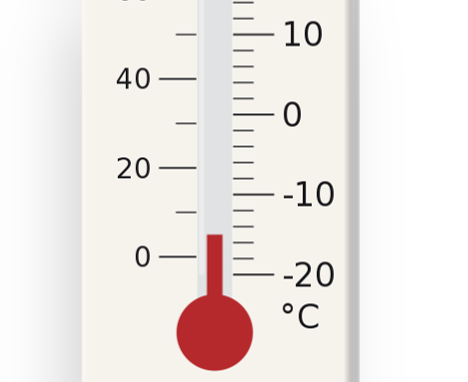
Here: -15 (°C)
